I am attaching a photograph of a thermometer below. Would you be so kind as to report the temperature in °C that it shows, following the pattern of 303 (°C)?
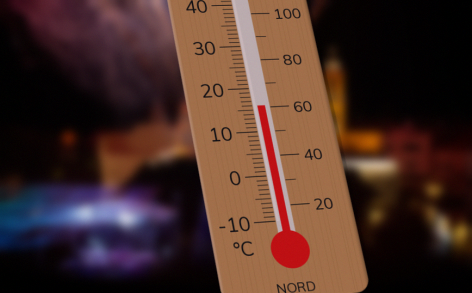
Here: 16 (°C)
